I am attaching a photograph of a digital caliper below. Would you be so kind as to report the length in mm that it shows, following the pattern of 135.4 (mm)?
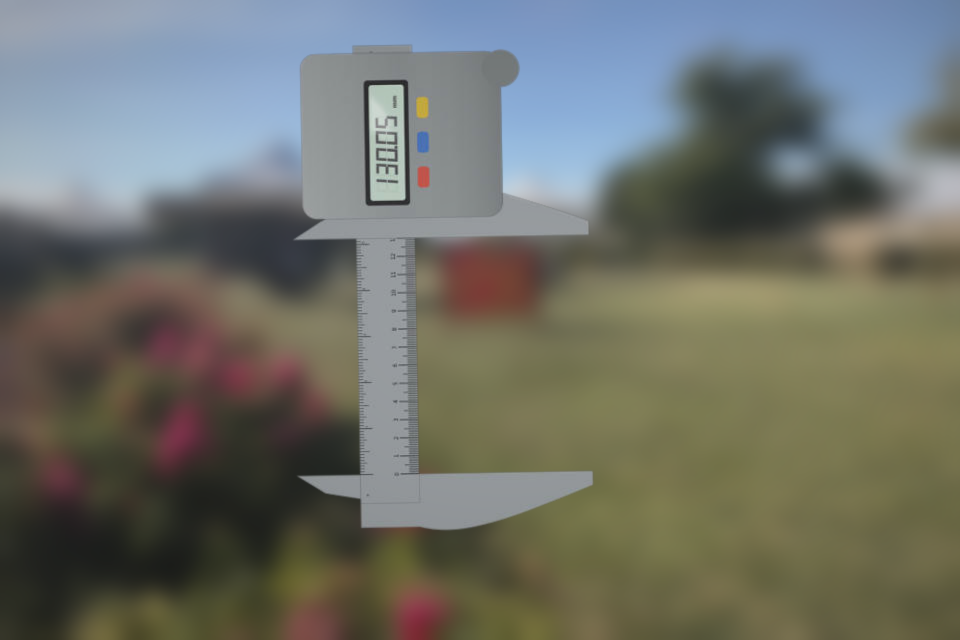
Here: 130.05 (mm)
